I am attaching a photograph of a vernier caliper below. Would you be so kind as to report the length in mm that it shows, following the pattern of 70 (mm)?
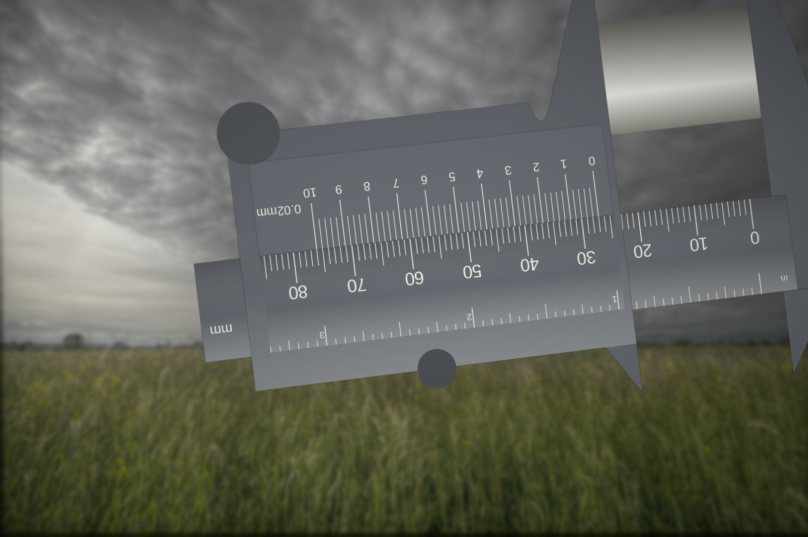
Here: 27.0 (mm)
